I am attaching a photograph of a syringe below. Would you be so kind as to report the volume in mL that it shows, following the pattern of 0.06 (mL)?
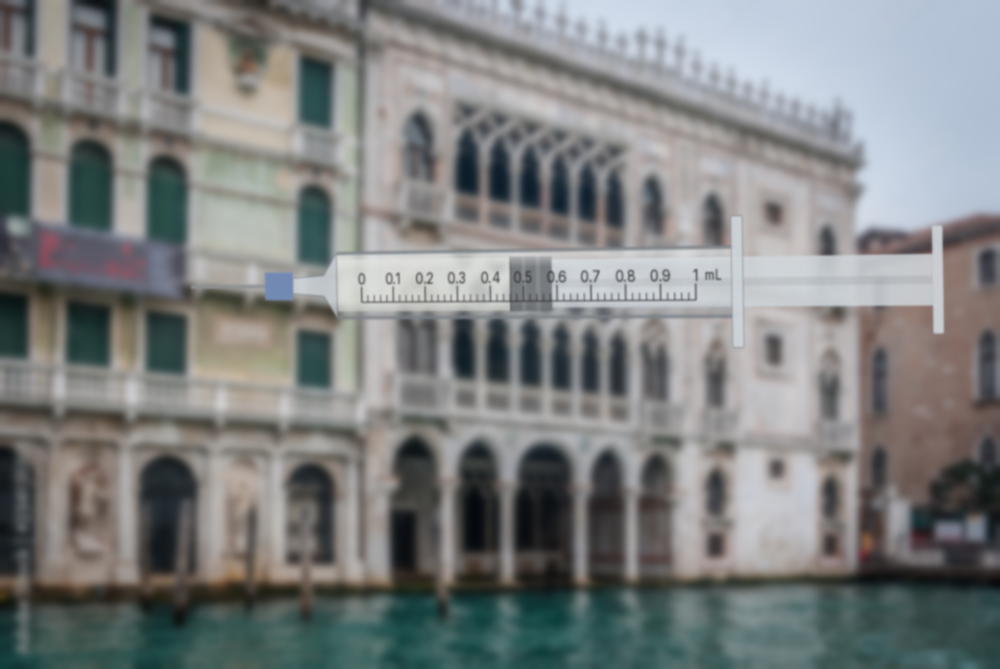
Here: 0.46 (mL)
